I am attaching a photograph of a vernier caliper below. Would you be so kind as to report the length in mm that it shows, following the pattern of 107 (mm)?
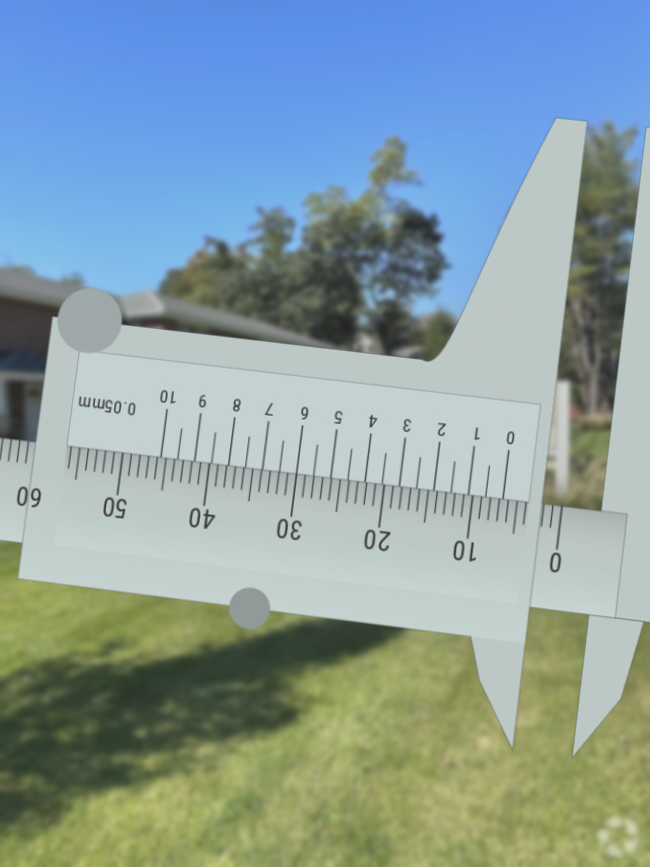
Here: 6.6 (mm)
